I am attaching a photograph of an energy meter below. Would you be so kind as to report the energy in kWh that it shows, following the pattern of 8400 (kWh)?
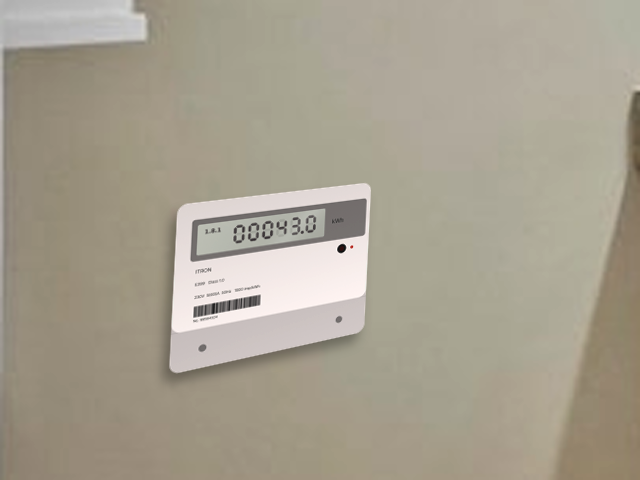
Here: 43.0 (kWh)
